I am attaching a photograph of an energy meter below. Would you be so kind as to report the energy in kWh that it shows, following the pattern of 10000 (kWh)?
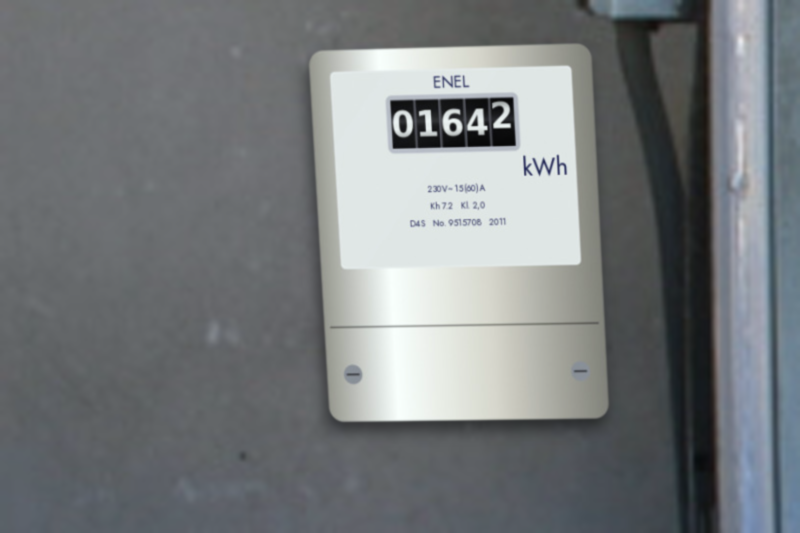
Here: 1642 (kWh)
